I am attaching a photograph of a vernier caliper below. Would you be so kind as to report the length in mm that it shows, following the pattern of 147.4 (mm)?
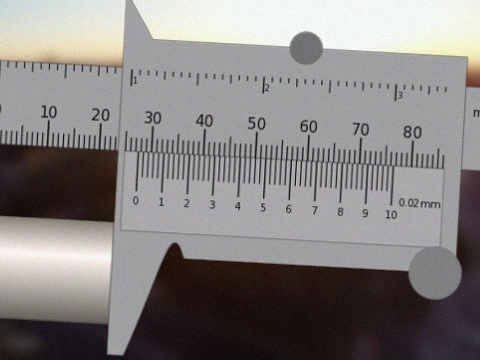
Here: 27.5 (mm)
